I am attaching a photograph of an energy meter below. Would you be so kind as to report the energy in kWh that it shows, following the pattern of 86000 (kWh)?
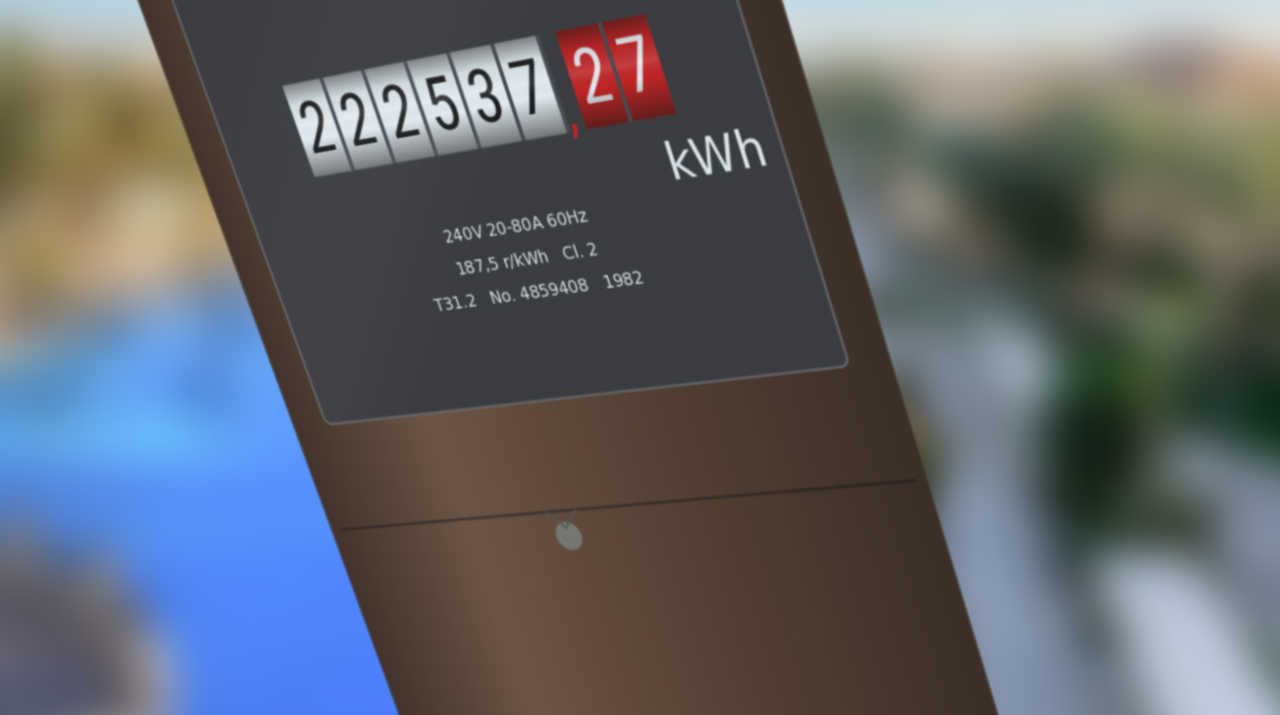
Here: 222537.27 (kWh)
